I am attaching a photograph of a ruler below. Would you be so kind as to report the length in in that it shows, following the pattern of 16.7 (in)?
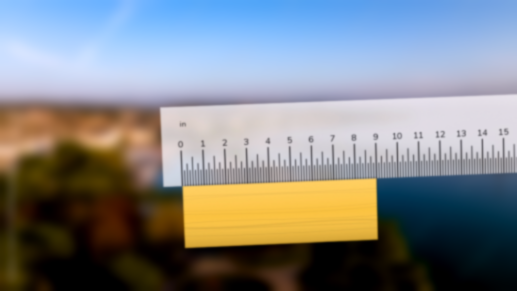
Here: 9 (in)
